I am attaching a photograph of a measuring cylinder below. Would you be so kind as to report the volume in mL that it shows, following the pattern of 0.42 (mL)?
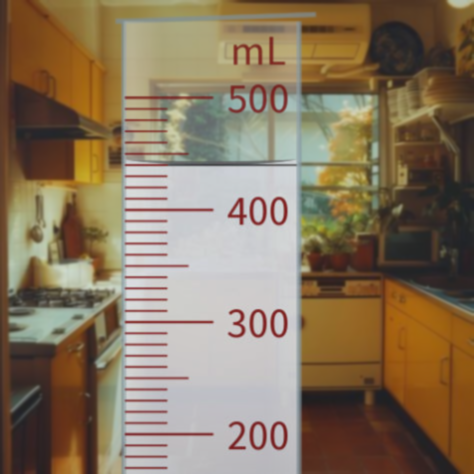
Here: 440 (mL)
